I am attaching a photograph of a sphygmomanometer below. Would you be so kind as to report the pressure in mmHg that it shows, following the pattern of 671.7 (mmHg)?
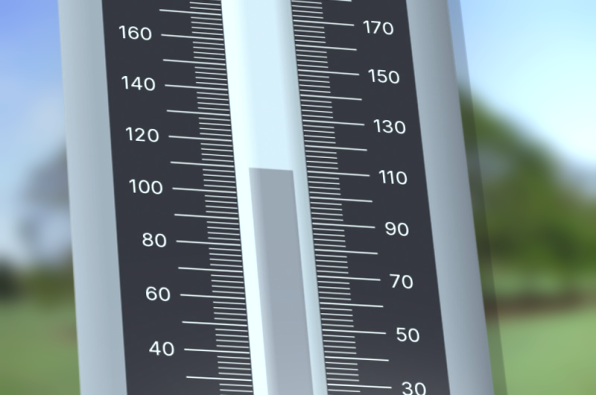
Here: 110 (mmHg)
